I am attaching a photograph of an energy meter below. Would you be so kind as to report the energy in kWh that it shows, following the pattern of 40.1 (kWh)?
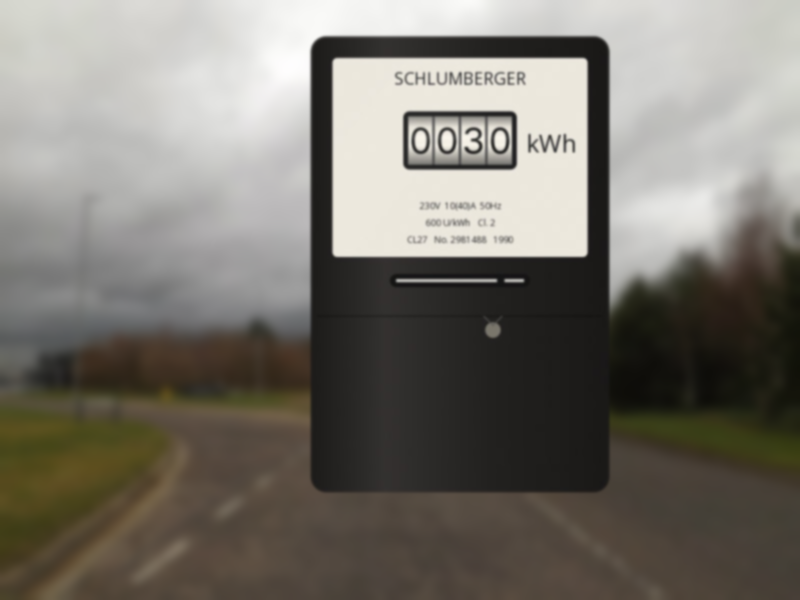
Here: 30 (kWh)
